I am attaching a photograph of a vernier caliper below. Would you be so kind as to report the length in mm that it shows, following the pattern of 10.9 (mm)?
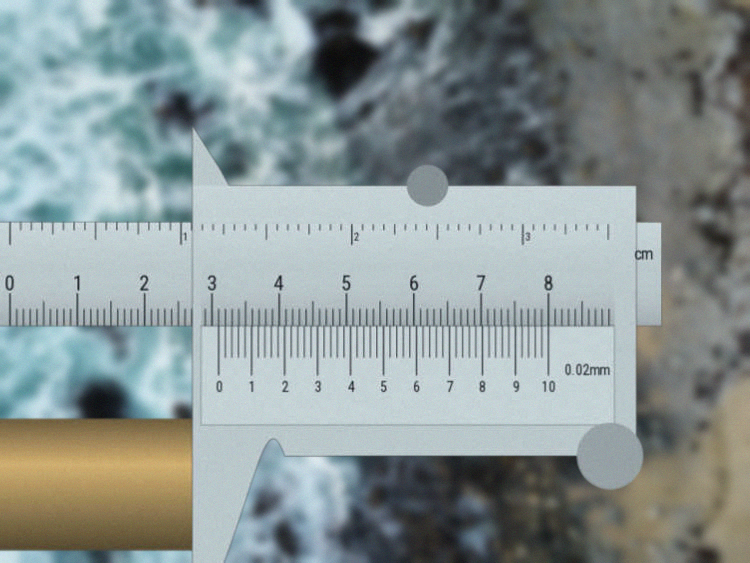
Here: 31.0 (mm)
